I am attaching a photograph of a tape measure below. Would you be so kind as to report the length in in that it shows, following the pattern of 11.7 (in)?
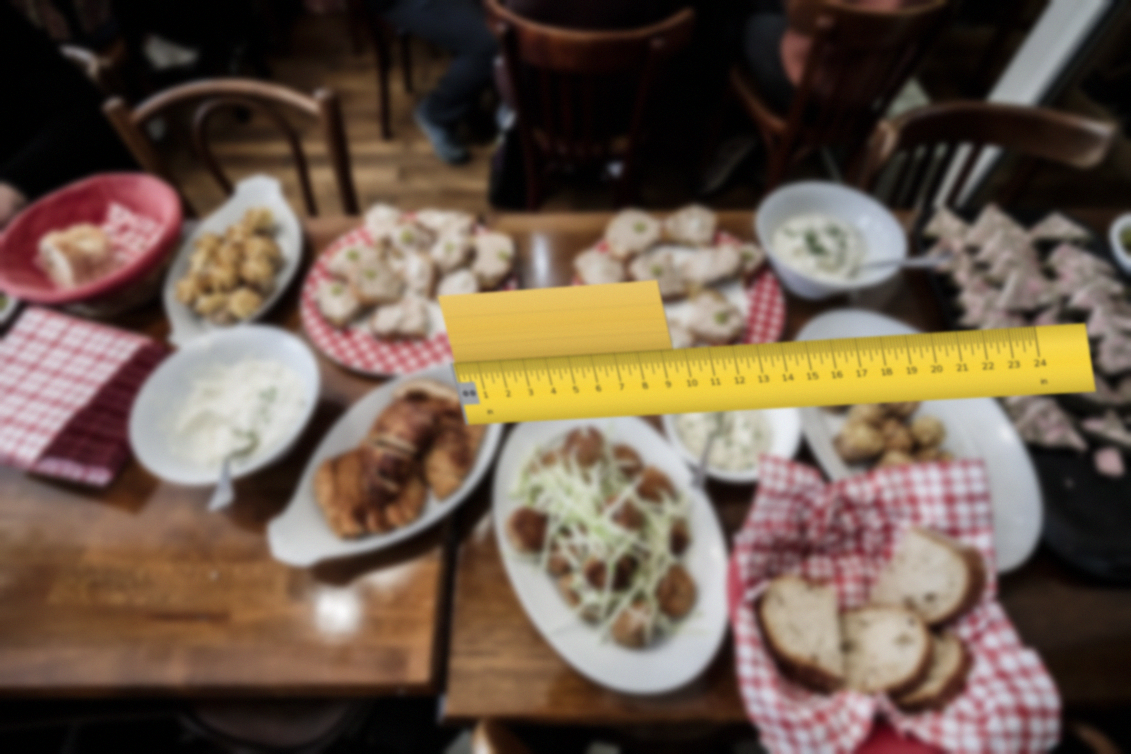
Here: 9.5 (in)
